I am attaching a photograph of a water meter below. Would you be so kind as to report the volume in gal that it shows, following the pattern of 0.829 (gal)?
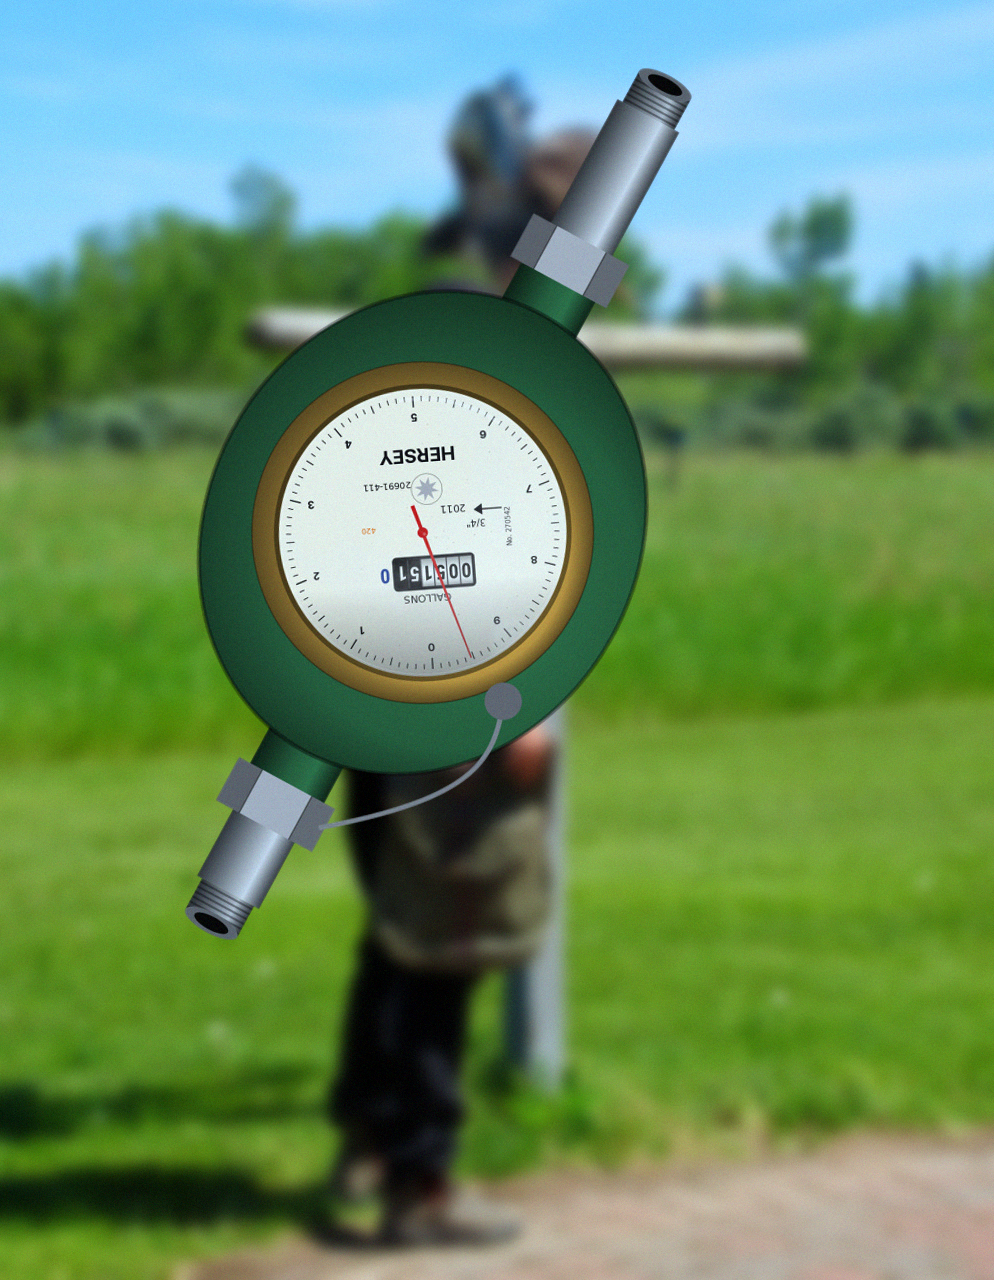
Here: 51509.5 (gal)
